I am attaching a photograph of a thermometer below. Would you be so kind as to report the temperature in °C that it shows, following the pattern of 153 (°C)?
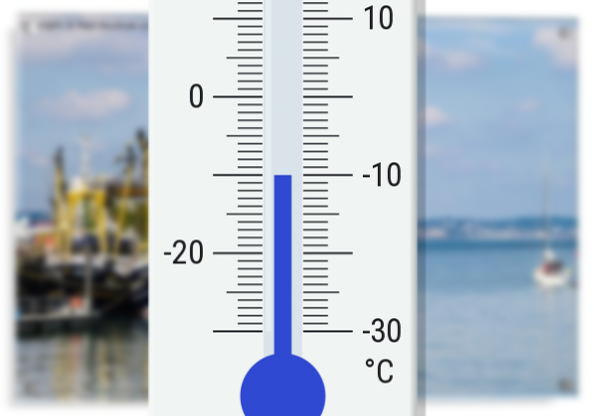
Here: -10 (°C)
